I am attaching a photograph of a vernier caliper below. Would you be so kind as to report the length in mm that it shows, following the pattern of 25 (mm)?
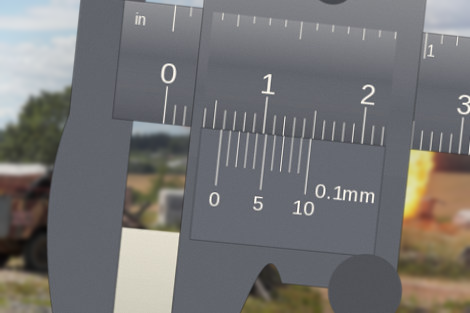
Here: 5.8 (mm)
